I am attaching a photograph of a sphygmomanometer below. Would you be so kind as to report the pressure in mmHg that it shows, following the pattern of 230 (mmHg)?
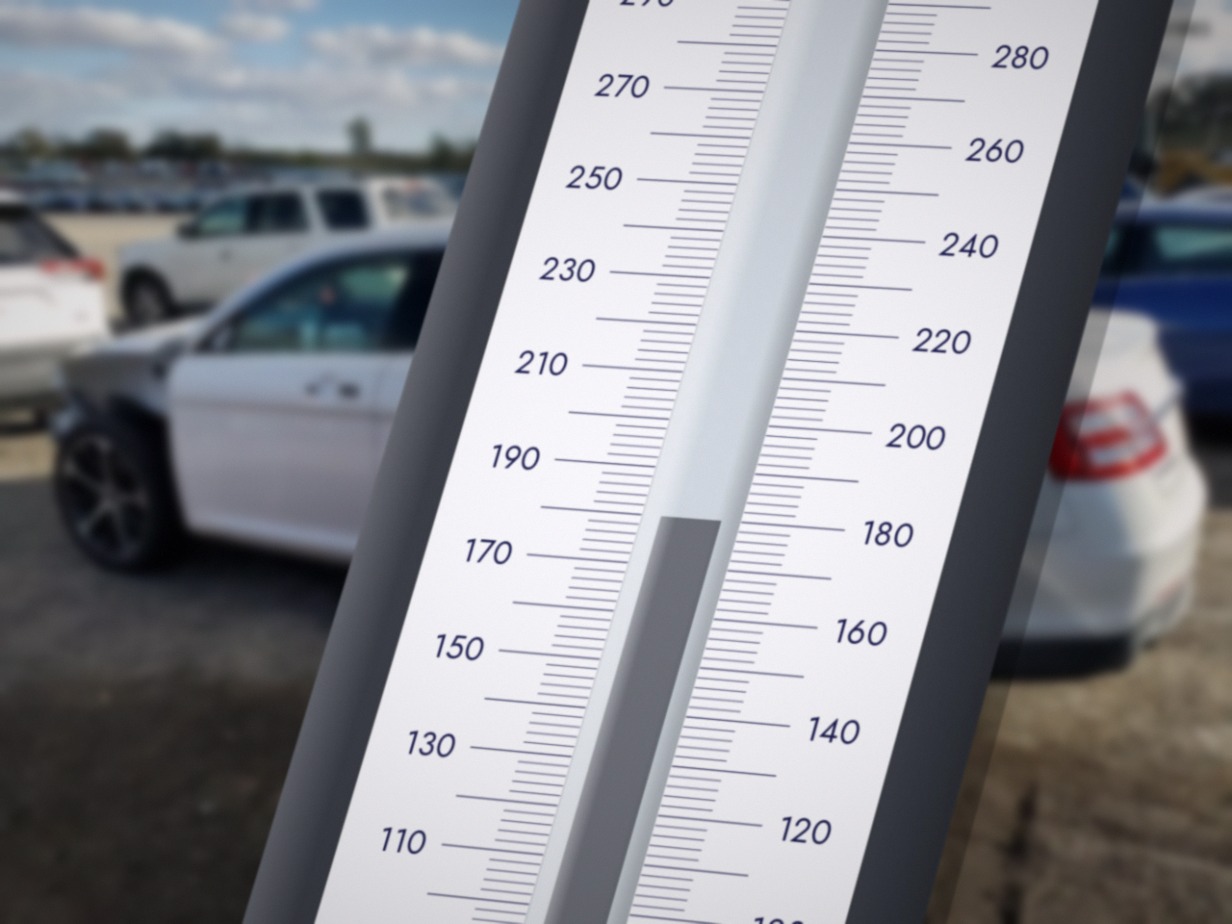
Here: 180 (mmHg)
